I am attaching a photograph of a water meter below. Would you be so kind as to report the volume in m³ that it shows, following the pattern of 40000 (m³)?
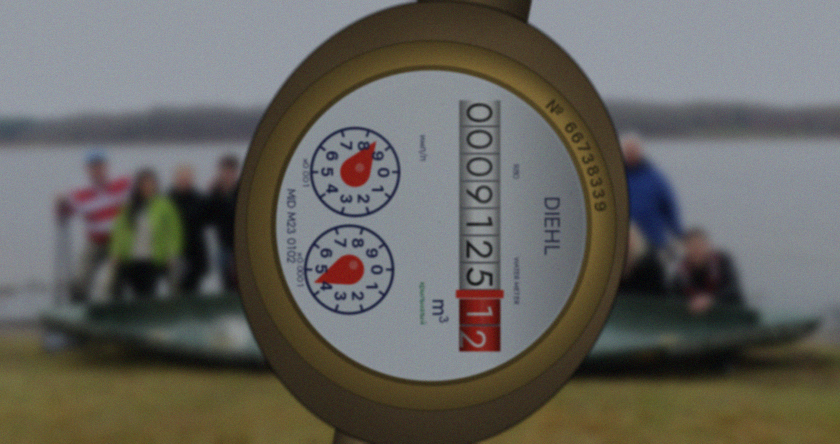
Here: 9125.1184 (m³)
